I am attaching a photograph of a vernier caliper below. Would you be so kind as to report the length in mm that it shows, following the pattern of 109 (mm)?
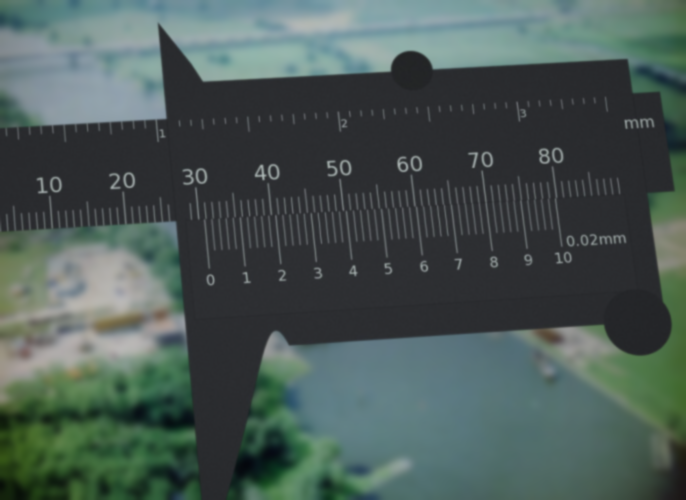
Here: 30.8 (mm)
